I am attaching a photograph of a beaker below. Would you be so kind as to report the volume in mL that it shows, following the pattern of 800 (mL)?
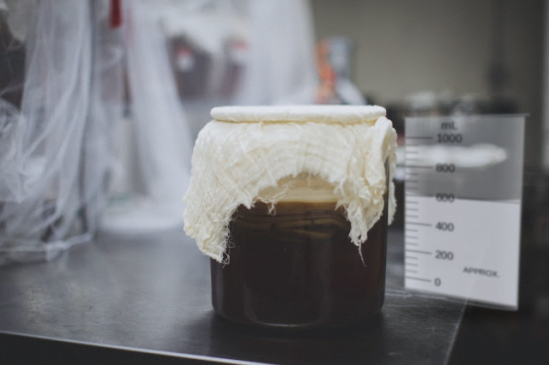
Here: 600 (mL)
